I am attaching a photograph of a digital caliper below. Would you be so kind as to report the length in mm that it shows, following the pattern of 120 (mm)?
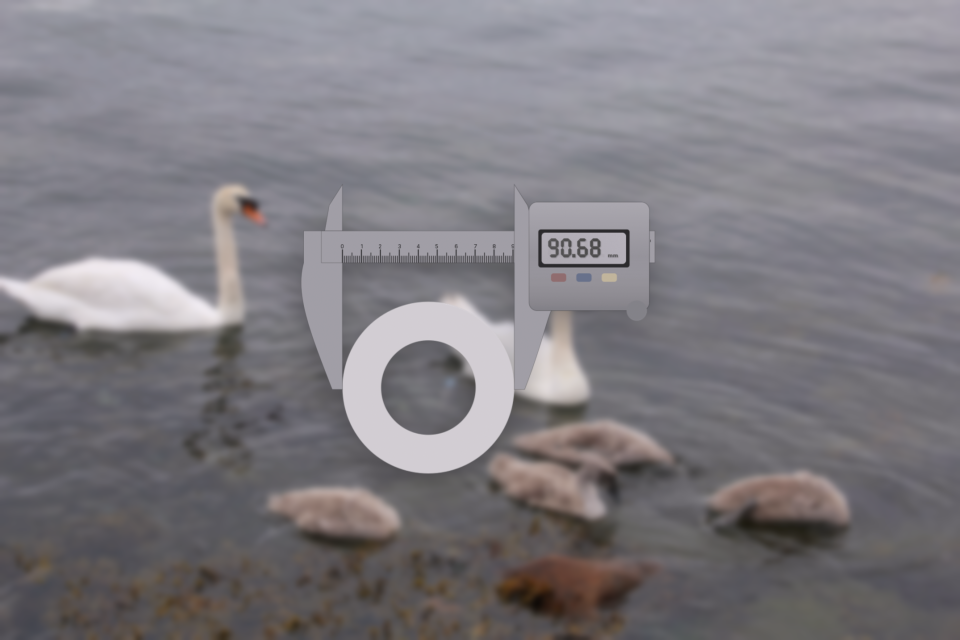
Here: 90.68 (mm)
